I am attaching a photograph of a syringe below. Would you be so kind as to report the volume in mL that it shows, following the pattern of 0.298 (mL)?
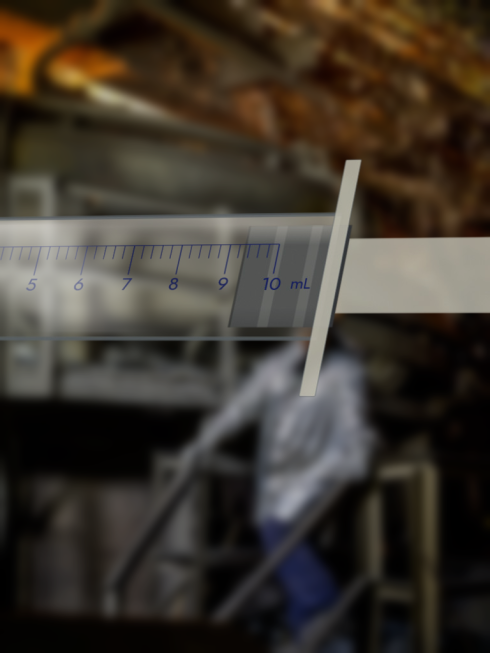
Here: 9.3 (mL)
